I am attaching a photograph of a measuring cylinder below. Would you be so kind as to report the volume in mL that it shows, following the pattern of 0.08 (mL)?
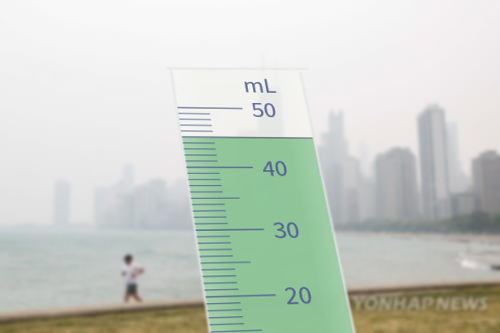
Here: 45 (mL)
